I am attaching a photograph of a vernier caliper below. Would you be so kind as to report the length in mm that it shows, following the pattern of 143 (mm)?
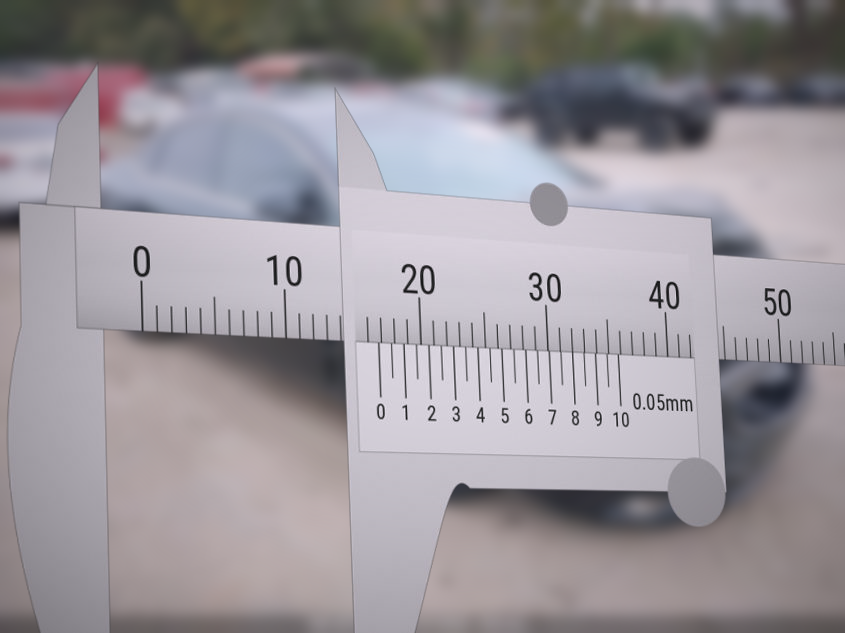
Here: 16.8 (mm)
